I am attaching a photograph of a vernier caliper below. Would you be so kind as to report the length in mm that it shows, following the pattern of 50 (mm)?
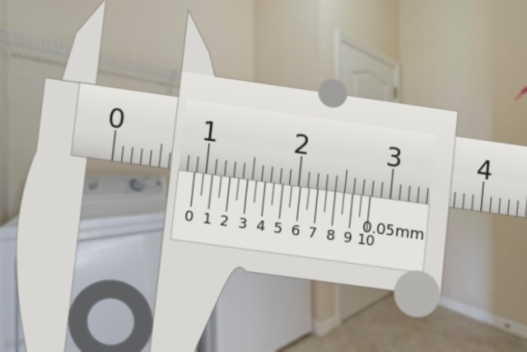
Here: 8.8 (mm)
